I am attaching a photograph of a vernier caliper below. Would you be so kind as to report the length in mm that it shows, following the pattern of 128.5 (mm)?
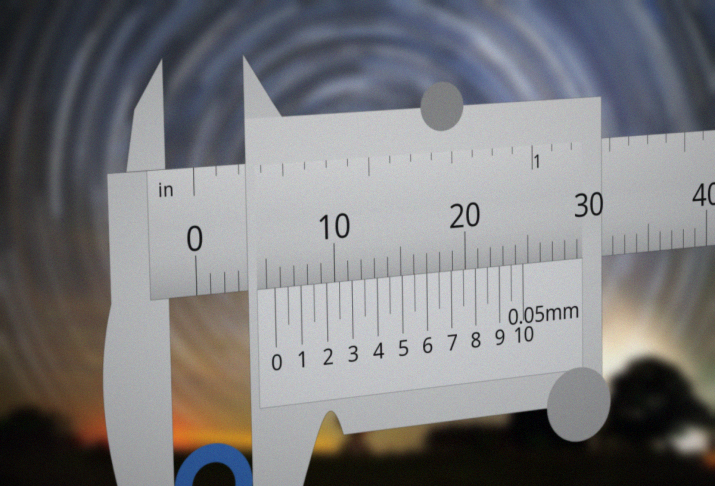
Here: 5.6 (mm)
